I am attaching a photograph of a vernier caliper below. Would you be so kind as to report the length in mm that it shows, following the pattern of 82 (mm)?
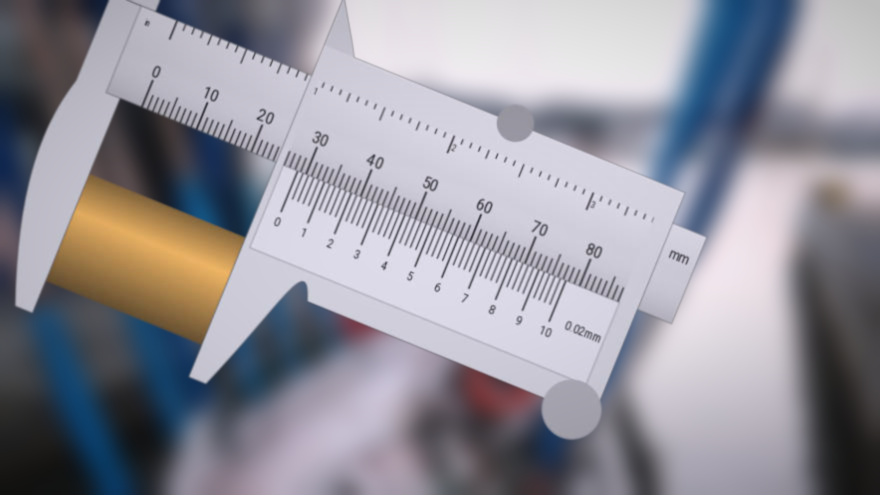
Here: 28.5 (mm)
